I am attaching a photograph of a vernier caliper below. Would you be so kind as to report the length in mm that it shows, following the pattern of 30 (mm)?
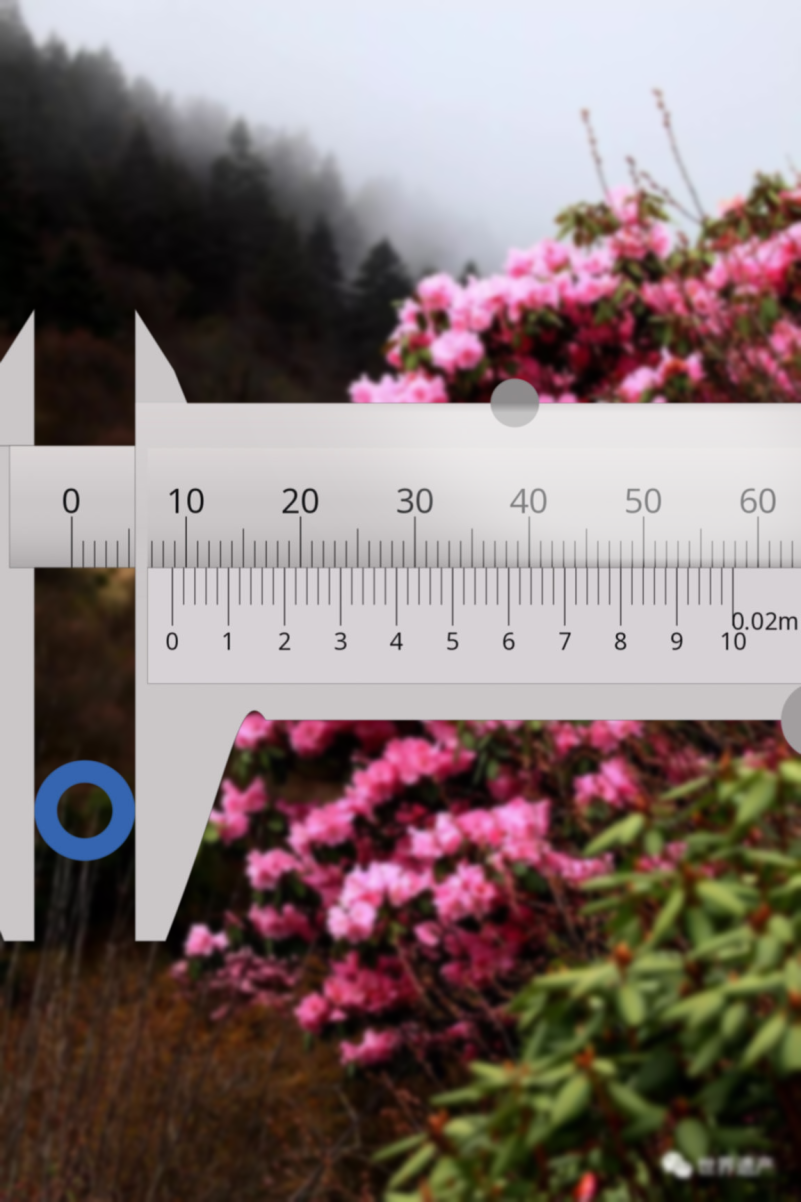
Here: 8.8 (mm)
